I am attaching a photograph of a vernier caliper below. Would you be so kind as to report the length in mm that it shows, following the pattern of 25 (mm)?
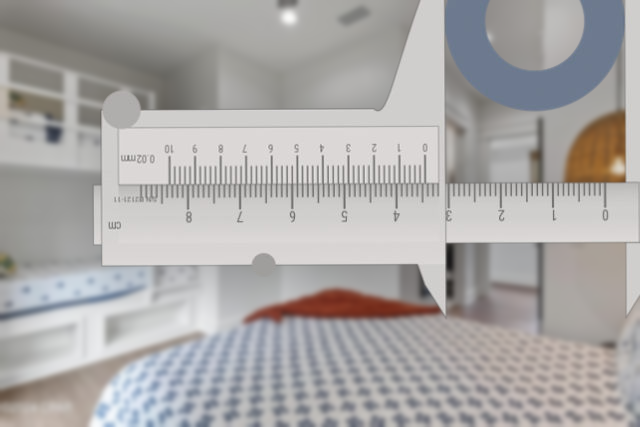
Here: 34.5 (mm)
